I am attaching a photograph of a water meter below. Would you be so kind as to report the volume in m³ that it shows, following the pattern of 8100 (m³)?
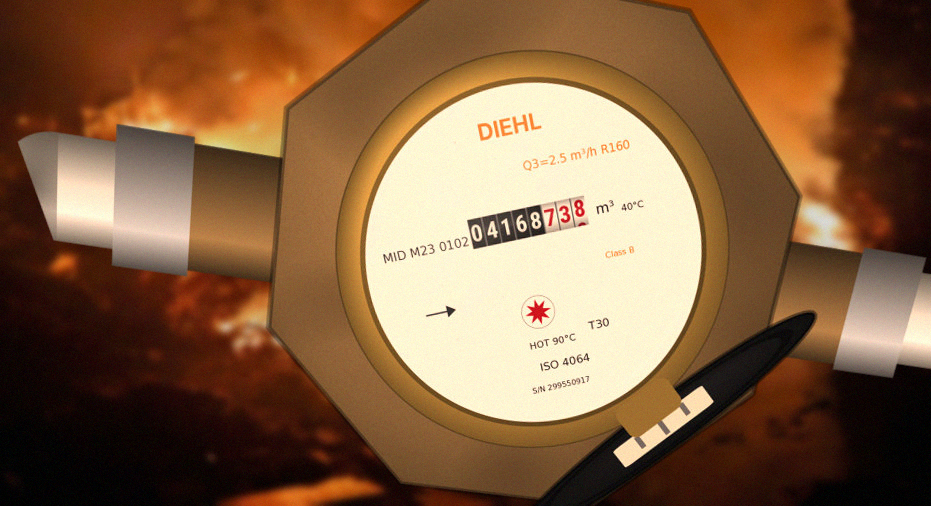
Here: 4168.738 (m³)
